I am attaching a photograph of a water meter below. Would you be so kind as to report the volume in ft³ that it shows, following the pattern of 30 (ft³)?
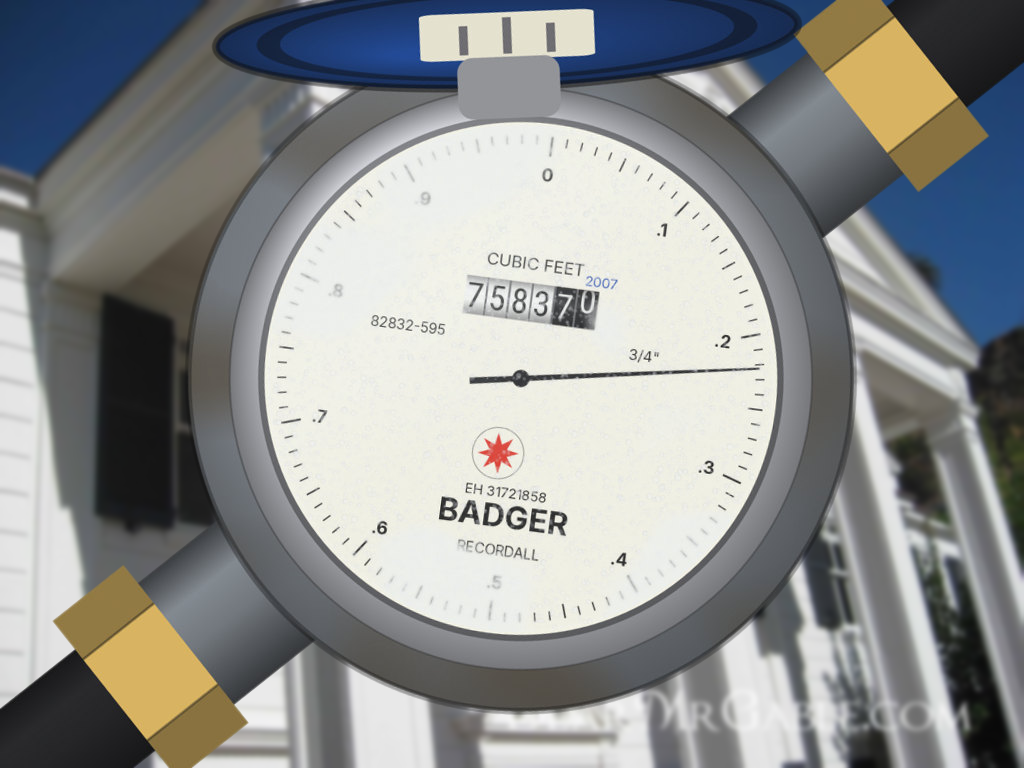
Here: 758370.22 (ft³)
